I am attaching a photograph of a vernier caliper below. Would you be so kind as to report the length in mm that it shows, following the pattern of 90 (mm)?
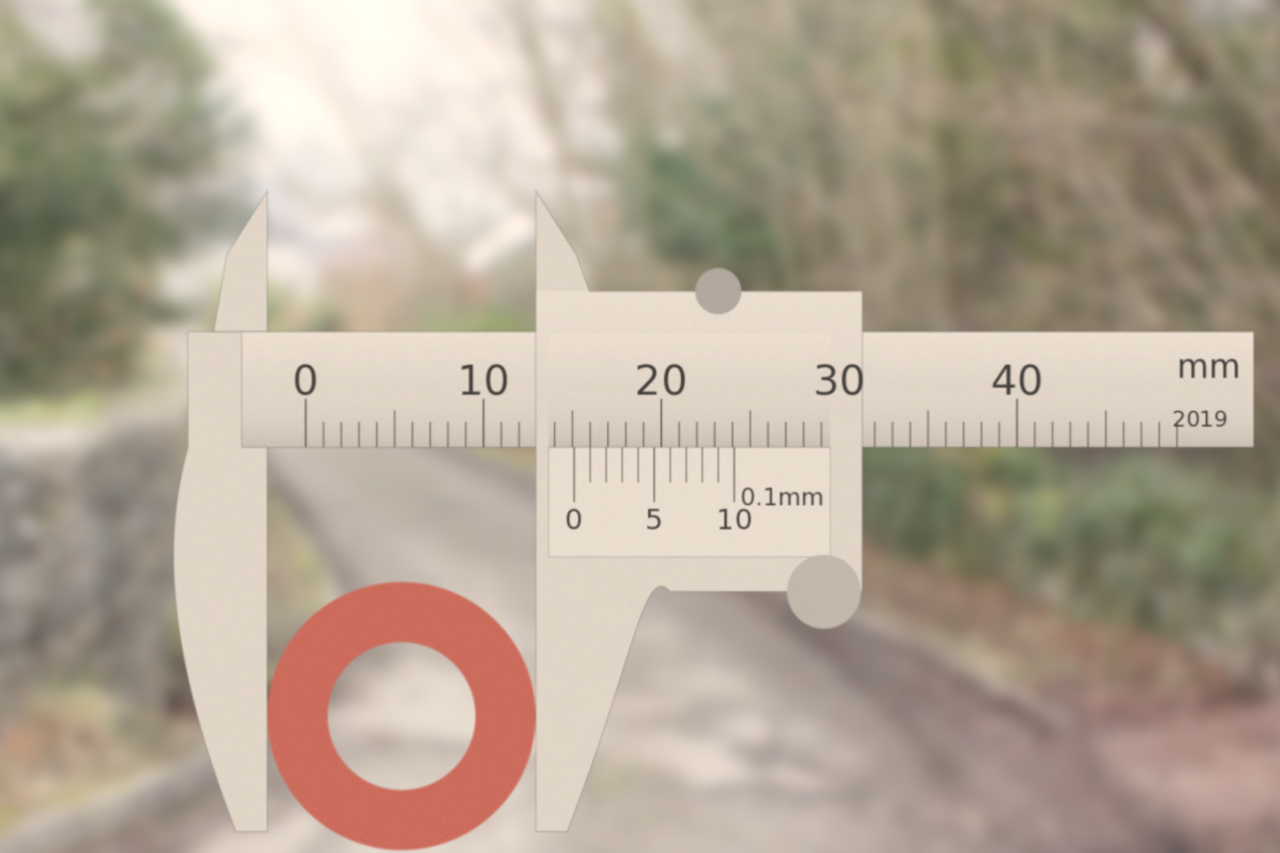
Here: 15.1 (mm)
